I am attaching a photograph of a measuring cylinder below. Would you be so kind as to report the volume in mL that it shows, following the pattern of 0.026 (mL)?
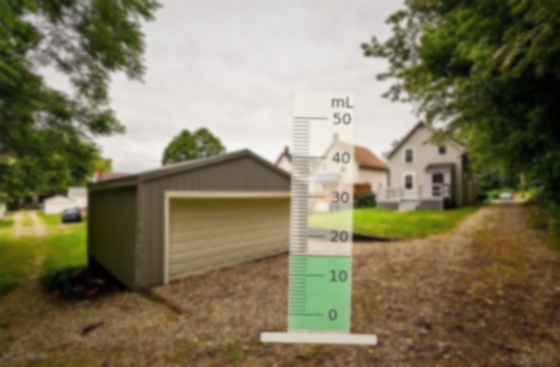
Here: 15 (mL)
